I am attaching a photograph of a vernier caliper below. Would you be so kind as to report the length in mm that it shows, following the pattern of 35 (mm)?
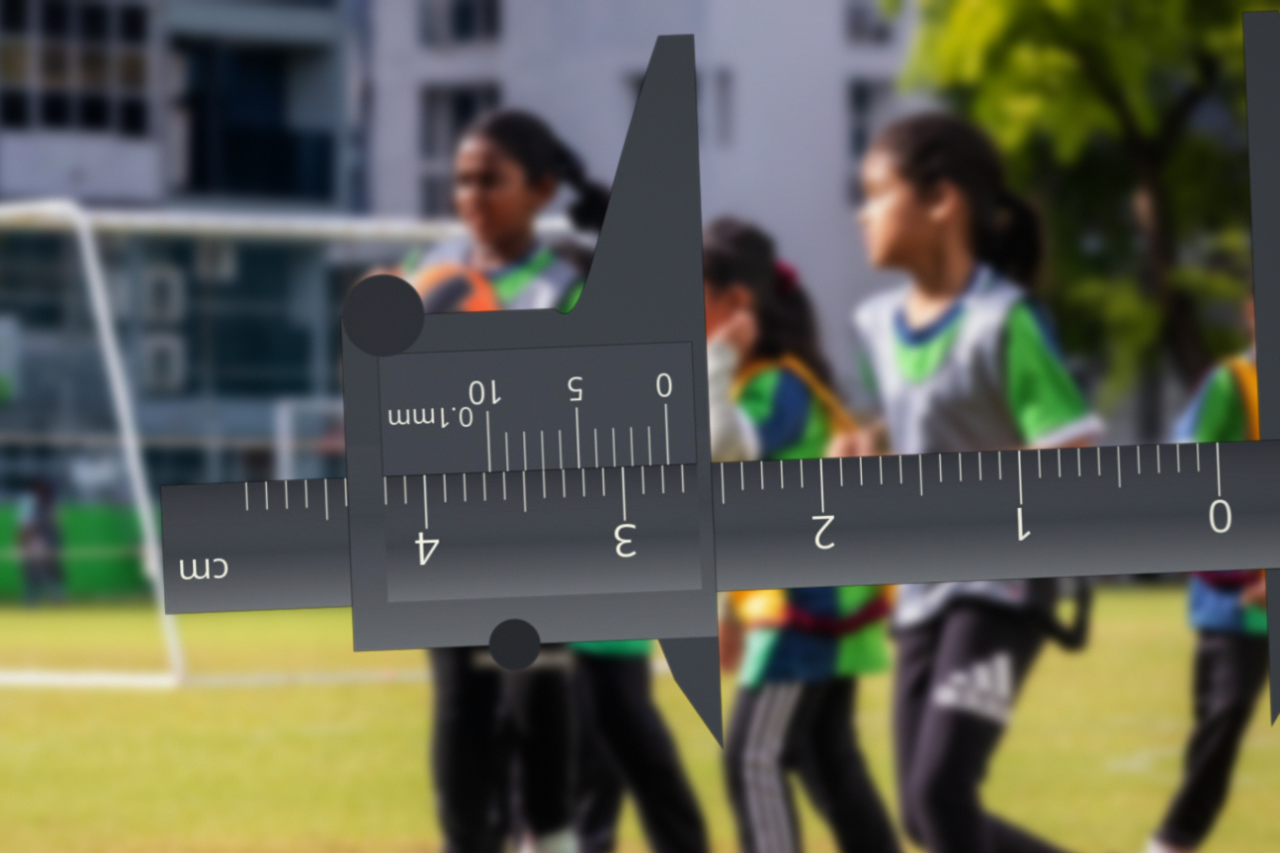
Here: 27.7 (mm)
